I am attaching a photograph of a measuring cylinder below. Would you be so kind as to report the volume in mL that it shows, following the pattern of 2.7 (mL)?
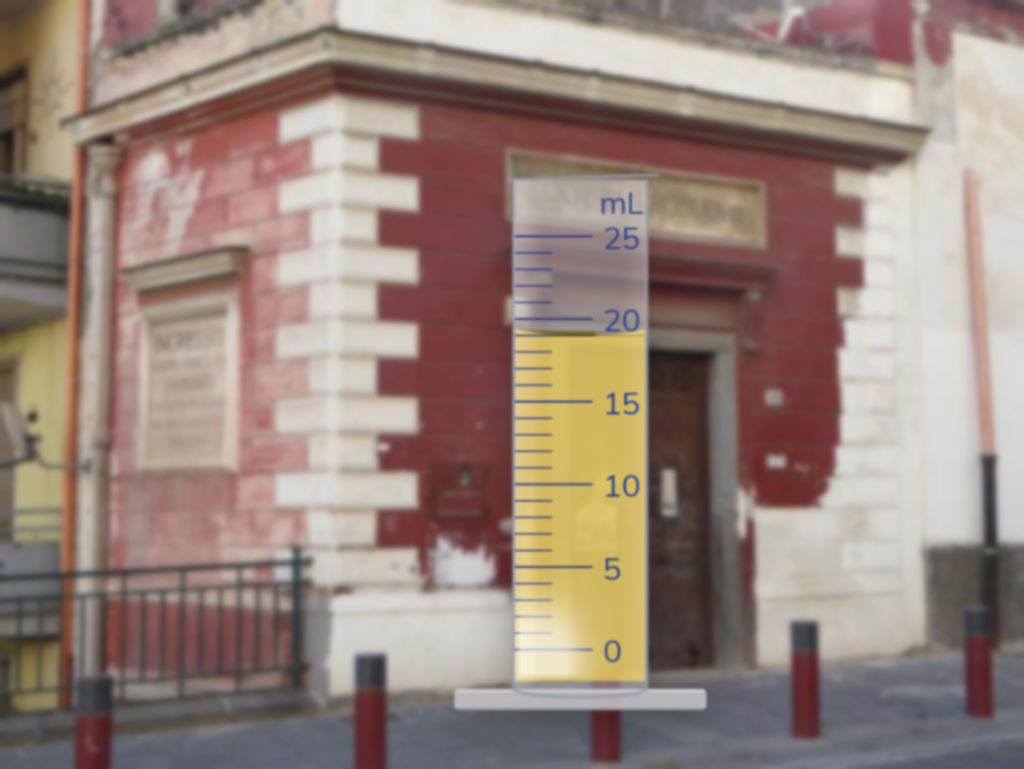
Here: 19 (mL)
